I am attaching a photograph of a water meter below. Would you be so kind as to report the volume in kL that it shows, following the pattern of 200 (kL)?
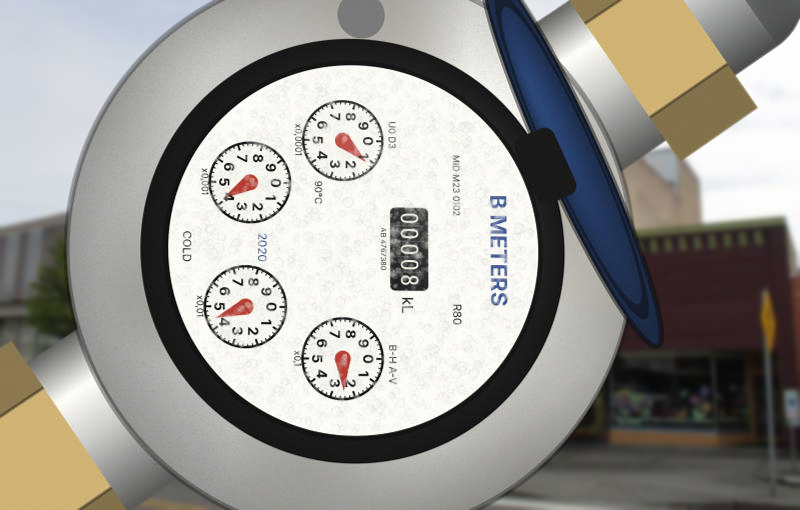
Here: 8.2441 (kL)
